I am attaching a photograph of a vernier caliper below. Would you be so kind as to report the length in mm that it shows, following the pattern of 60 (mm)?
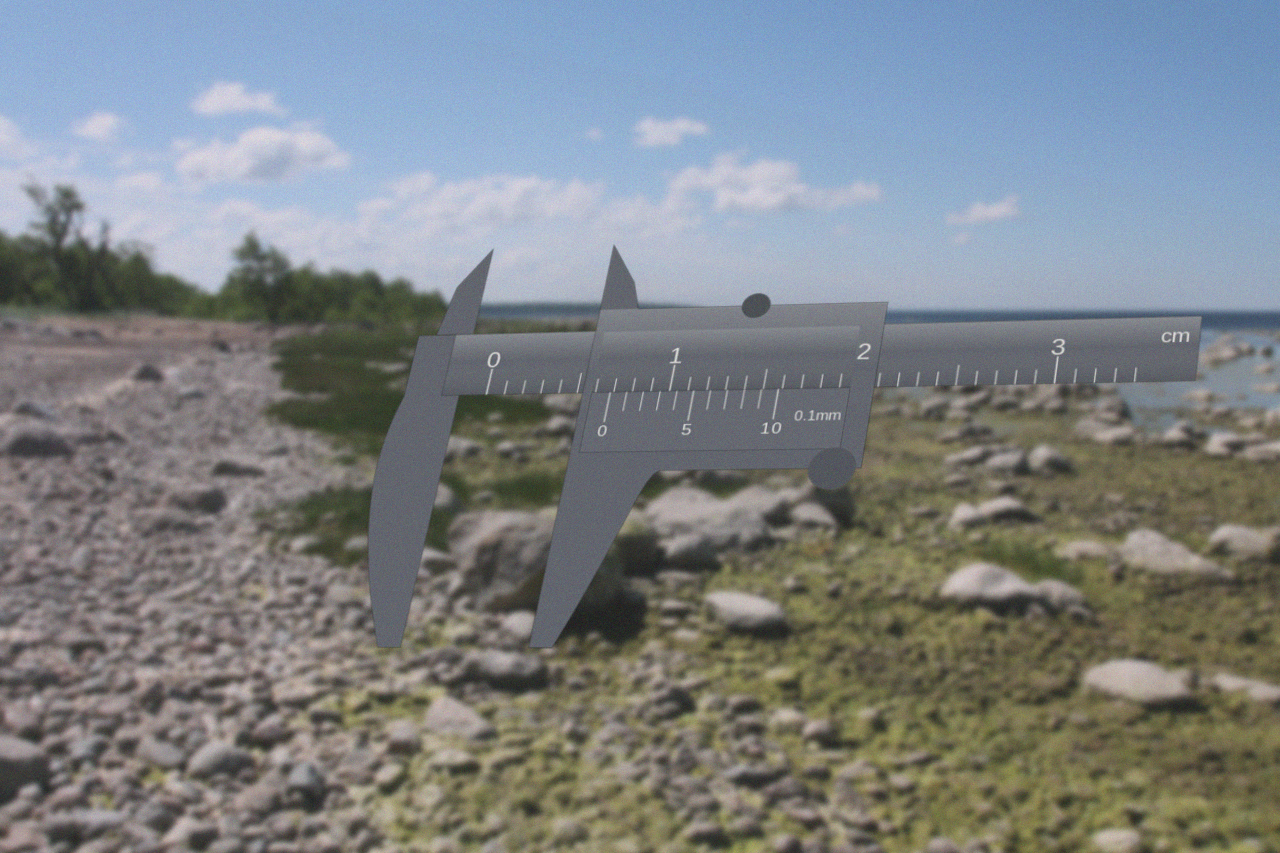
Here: 6.8 (mm)
